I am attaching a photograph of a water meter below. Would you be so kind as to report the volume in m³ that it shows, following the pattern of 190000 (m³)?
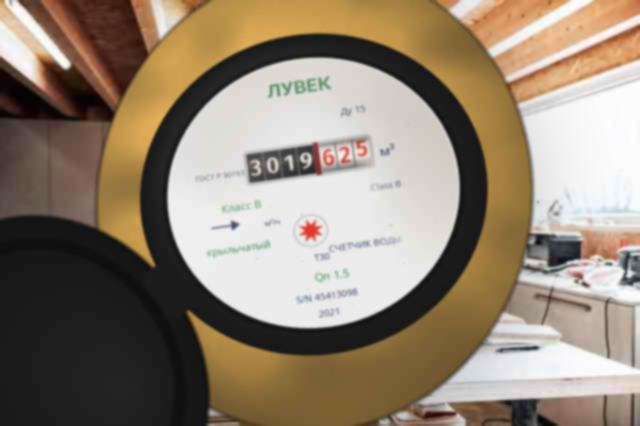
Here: 3019.625 (m³)
